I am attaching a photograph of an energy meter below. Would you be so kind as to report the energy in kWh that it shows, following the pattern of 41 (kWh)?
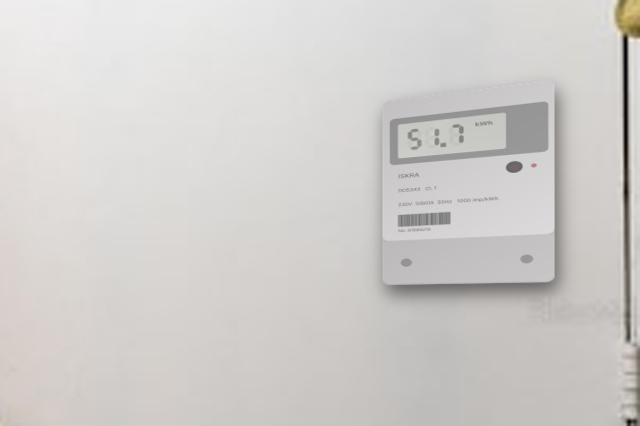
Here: 51.7 (kWh)
